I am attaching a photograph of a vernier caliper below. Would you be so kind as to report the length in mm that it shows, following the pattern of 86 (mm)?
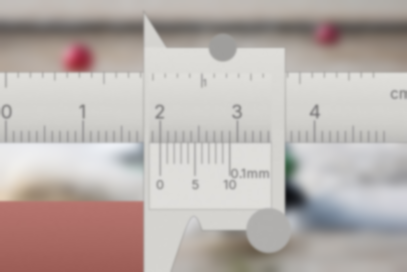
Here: 20.0 (mm)
